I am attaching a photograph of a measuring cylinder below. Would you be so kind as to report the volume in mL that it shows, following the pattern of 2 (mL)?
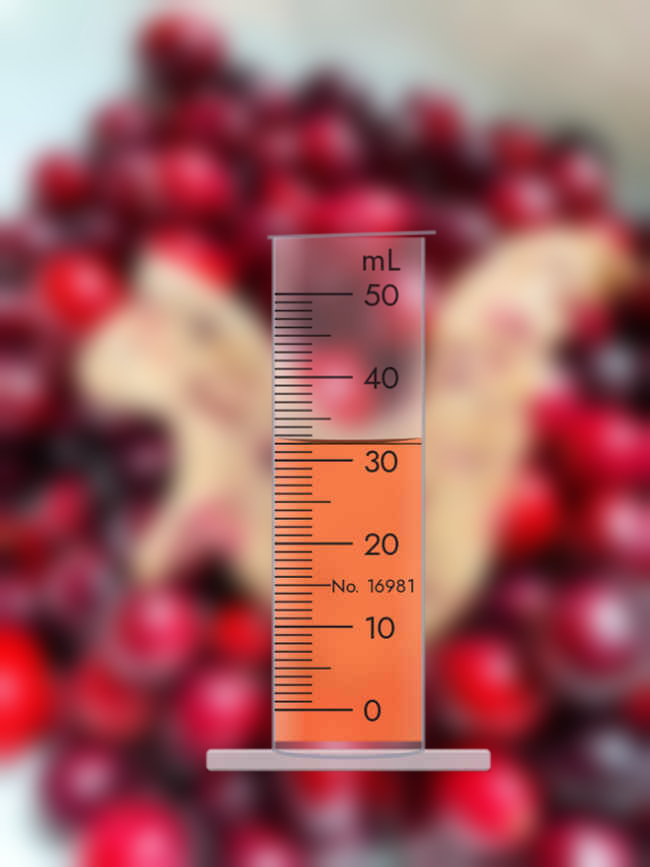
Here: 32 (mL)
